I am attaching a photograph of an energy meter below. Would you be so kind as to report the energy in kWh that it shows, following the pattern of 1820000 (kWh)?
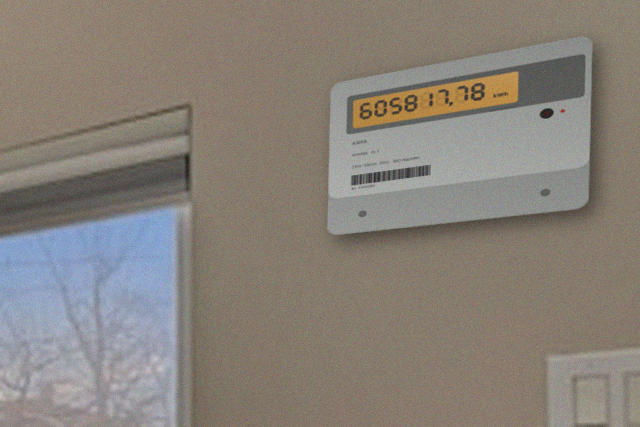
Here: 605817.78 (kWh)
